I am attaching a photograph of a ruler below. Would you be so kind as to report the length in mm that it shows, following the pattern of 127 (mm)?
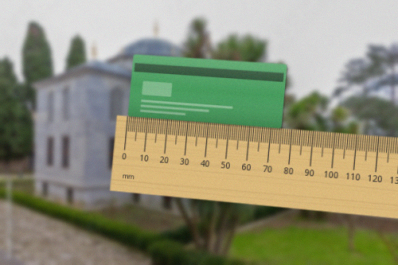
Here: 75 (mm)
